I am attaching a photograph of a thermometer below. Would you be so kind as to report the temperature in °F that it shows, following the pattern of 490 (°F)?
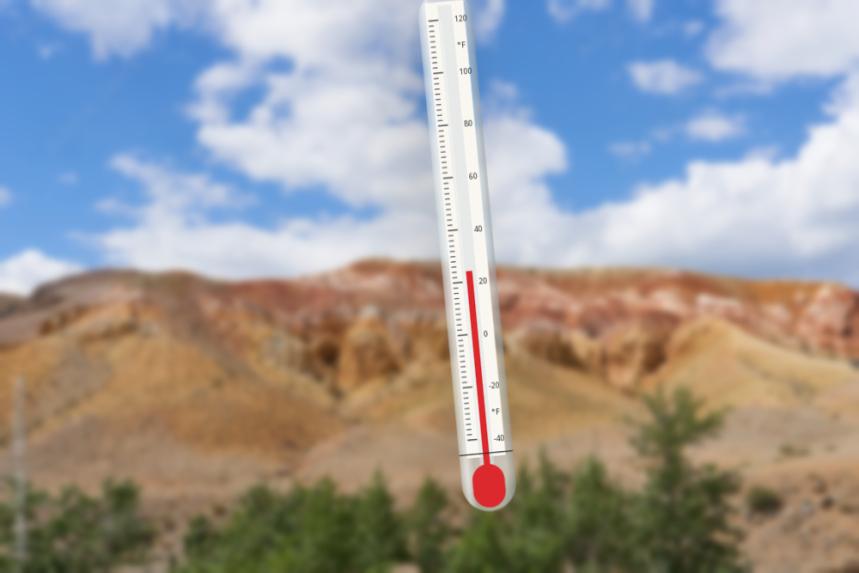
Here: 24 (°F)
